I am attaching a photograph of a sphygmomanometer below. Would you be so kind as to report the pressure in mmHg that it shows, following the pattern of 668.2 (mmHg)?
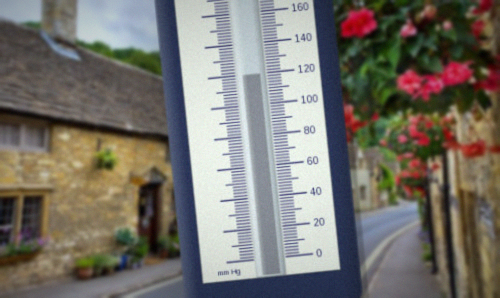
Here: 120 (mmHg)
